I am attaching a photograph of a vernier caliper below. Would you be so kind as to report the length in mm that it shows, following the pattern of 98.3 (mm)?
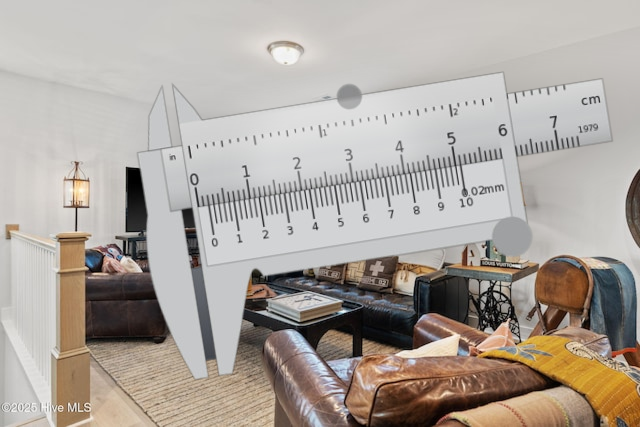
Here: 2.0 (mm)
